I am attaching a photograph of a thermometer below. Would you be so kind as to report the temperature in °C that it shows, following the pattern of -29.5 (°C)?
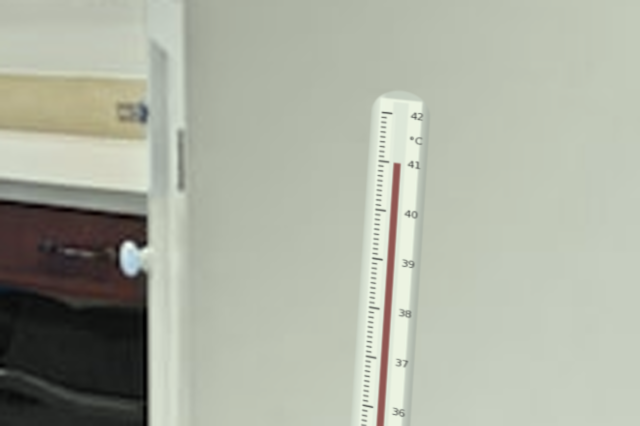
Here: 41 (°C)
